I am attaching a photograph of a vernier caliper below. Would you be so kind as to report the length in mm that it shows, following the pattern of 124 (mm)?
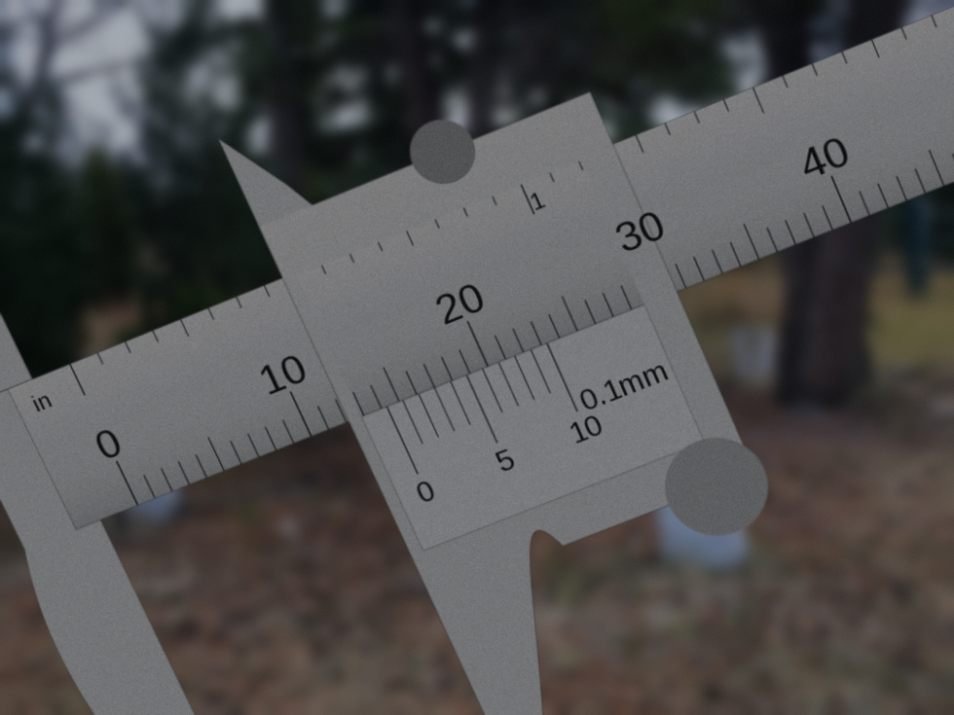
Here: 14.3 (mm)
